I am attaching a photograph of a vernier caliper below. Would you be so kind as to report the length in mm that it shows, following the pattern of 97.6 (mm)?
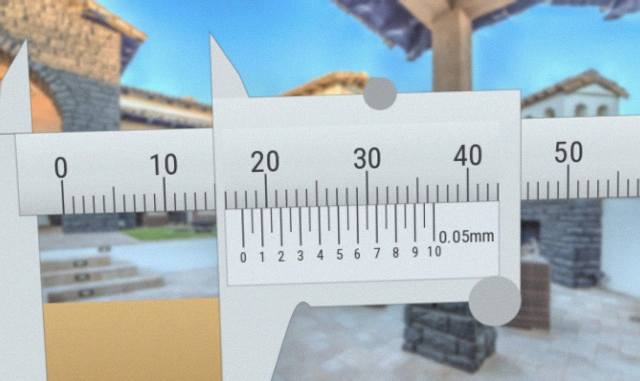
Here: 17.6 (mm)
